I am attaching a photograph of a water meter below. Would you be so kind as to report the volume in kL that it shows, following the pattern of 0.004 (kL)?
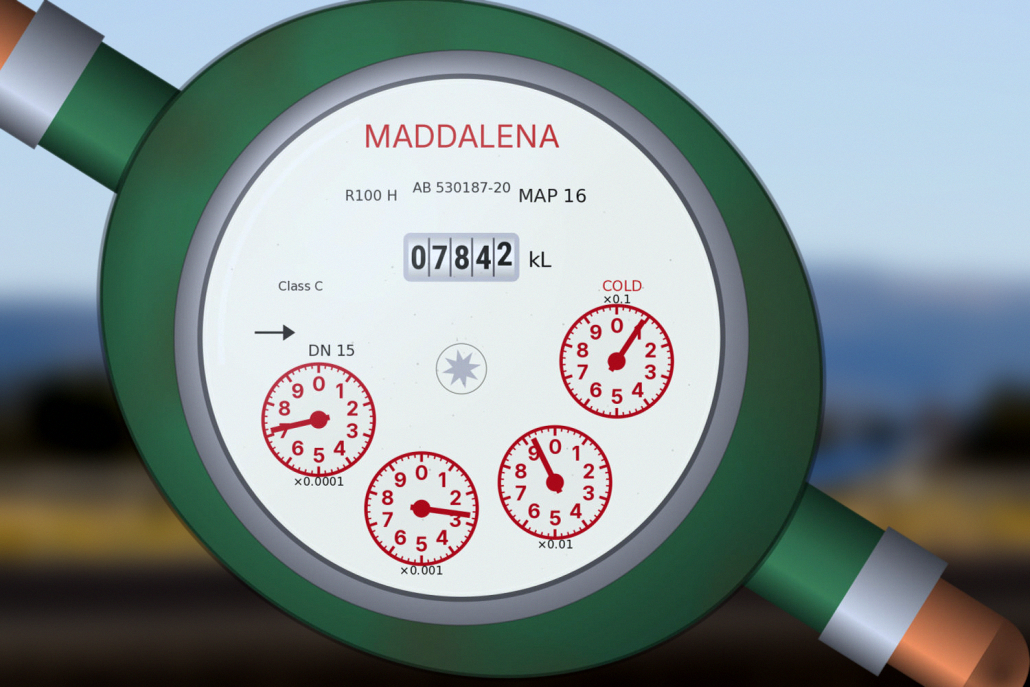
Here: 7842.0927 (kL)
